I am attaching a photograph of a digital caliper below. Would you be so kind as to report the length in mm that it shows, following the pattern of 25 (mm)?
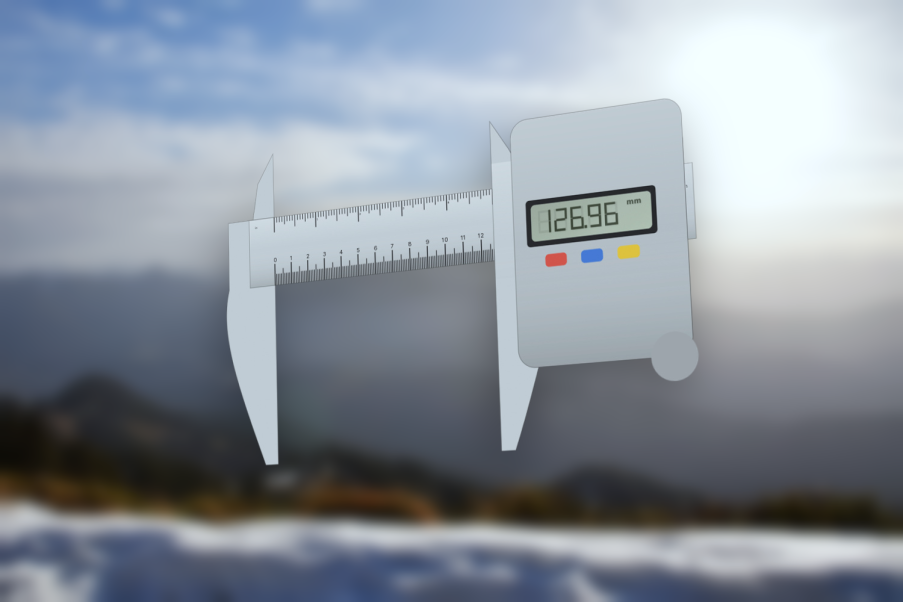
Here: 126.96 (mm)
